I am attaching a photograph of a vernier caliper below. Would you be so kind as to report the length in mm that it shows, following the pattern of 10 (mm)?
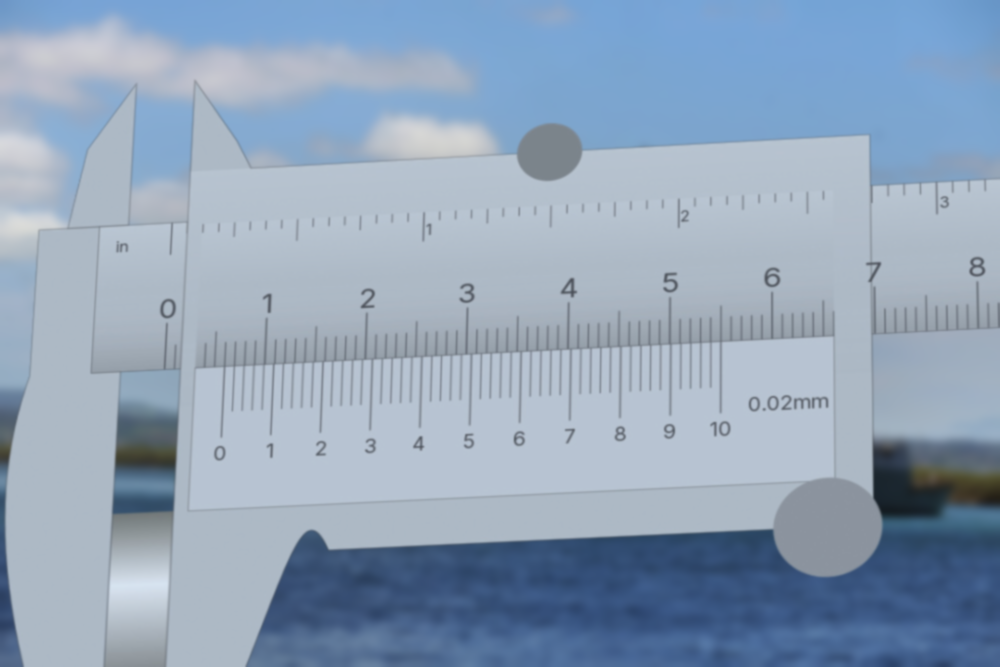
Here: 6.0 (mm)
